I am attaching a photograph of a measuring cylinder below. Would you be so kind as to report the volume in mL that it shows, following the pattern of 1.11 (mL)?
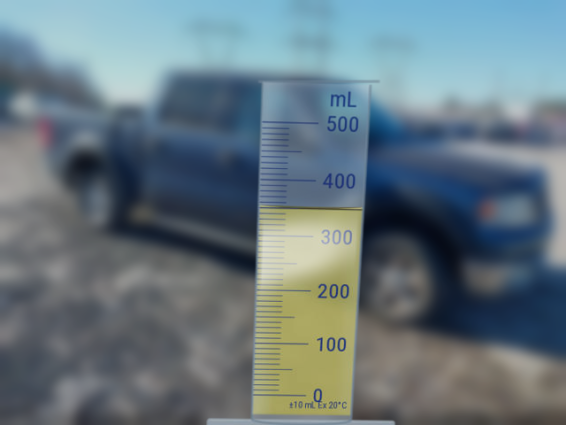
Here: 350 (mL)
